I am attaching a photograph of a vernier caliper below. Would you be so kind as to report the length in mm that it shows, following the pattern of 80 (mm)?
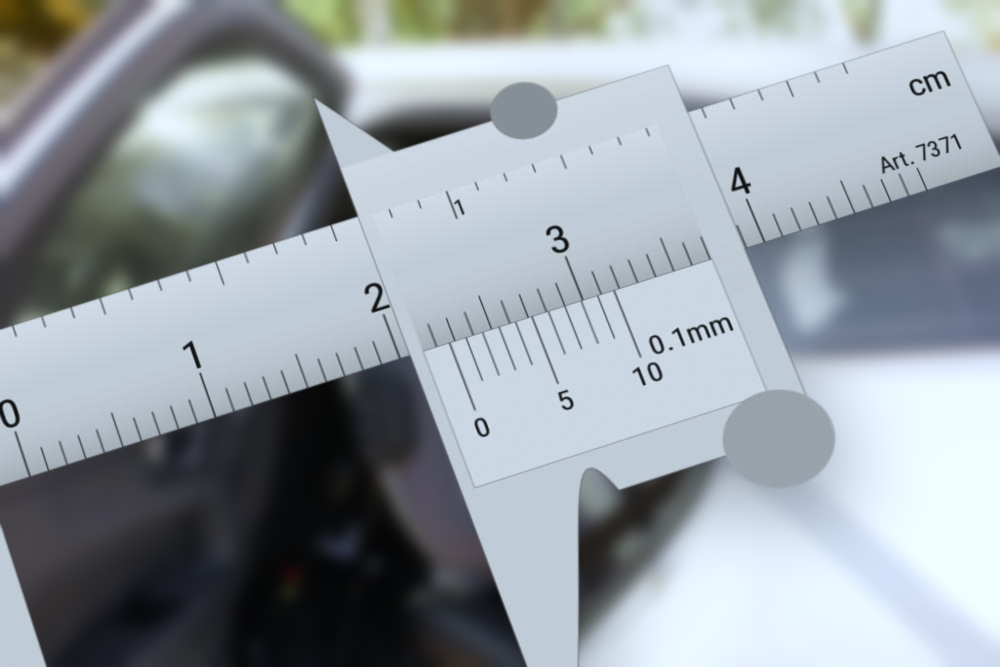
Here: 22.7 (mm)
